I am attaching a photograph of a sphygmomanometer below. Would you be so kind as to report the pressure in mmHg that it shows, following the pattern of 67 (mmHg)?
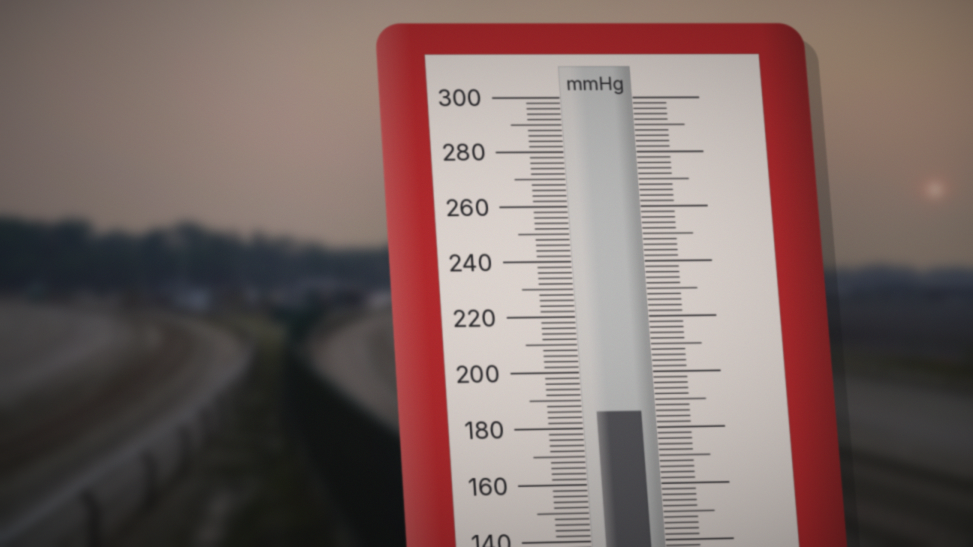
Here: 186 (mmHg)
